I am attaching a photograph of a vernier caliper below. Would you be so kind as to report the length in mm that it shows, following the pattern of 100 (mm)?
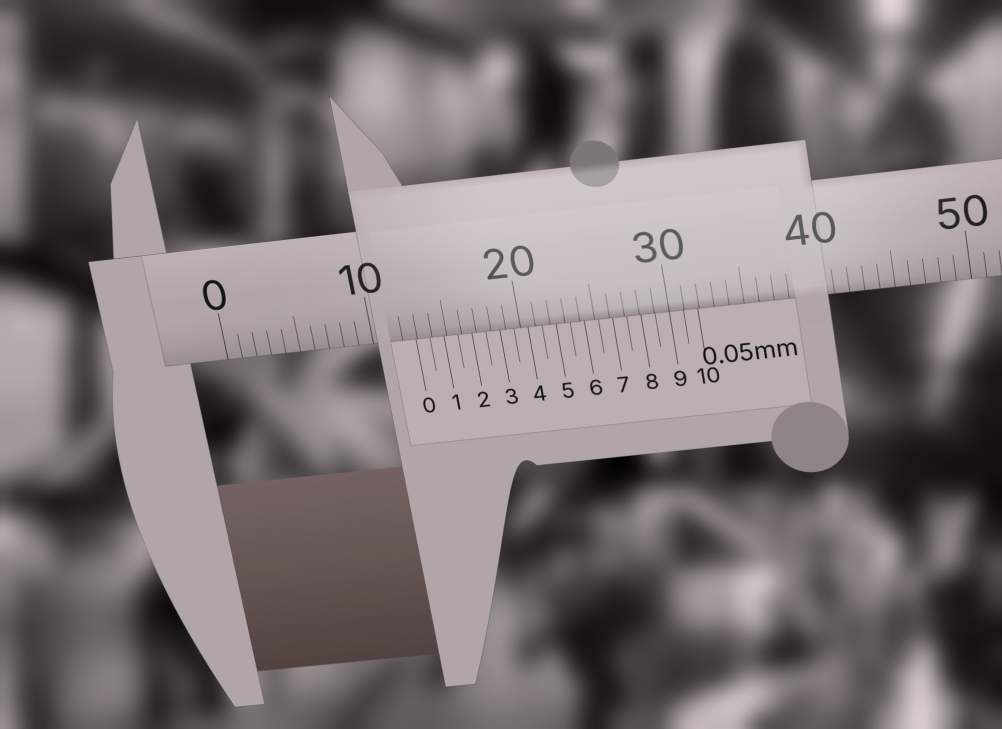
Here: 12.9 (mm)
